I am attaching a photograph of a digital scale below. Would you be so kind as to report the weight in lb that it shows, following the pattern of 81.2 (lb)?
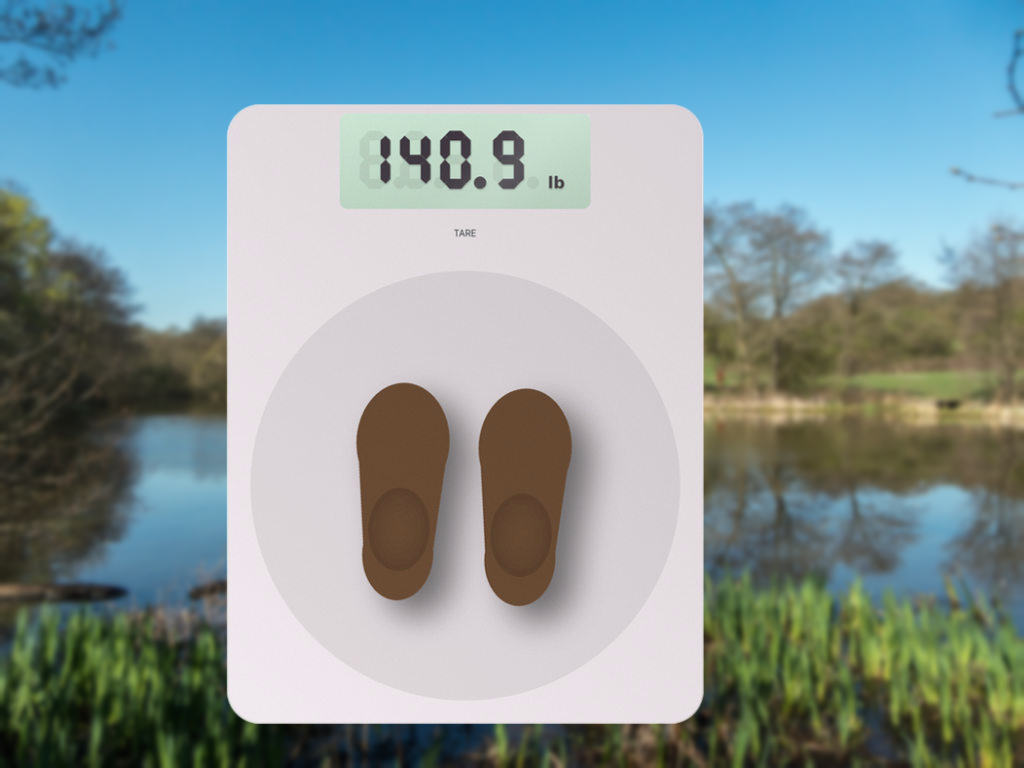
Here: 140.9 (lb)
